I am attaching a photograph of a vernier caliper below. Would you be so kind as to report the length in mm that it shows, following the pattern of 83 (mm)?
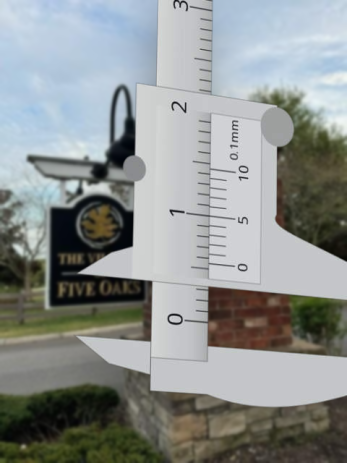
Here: 5.5 (mm)
